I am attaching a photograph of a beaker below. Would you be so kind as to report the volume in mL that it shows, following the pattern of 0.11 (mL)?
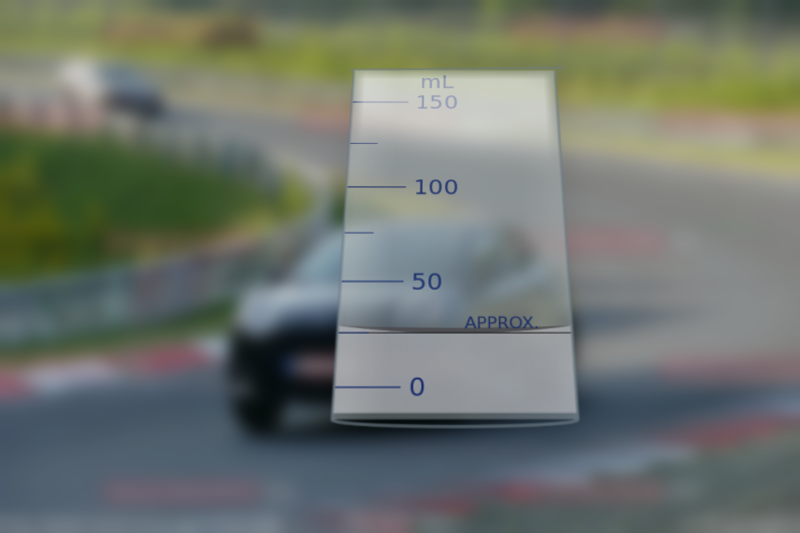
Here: 25 (mL)
